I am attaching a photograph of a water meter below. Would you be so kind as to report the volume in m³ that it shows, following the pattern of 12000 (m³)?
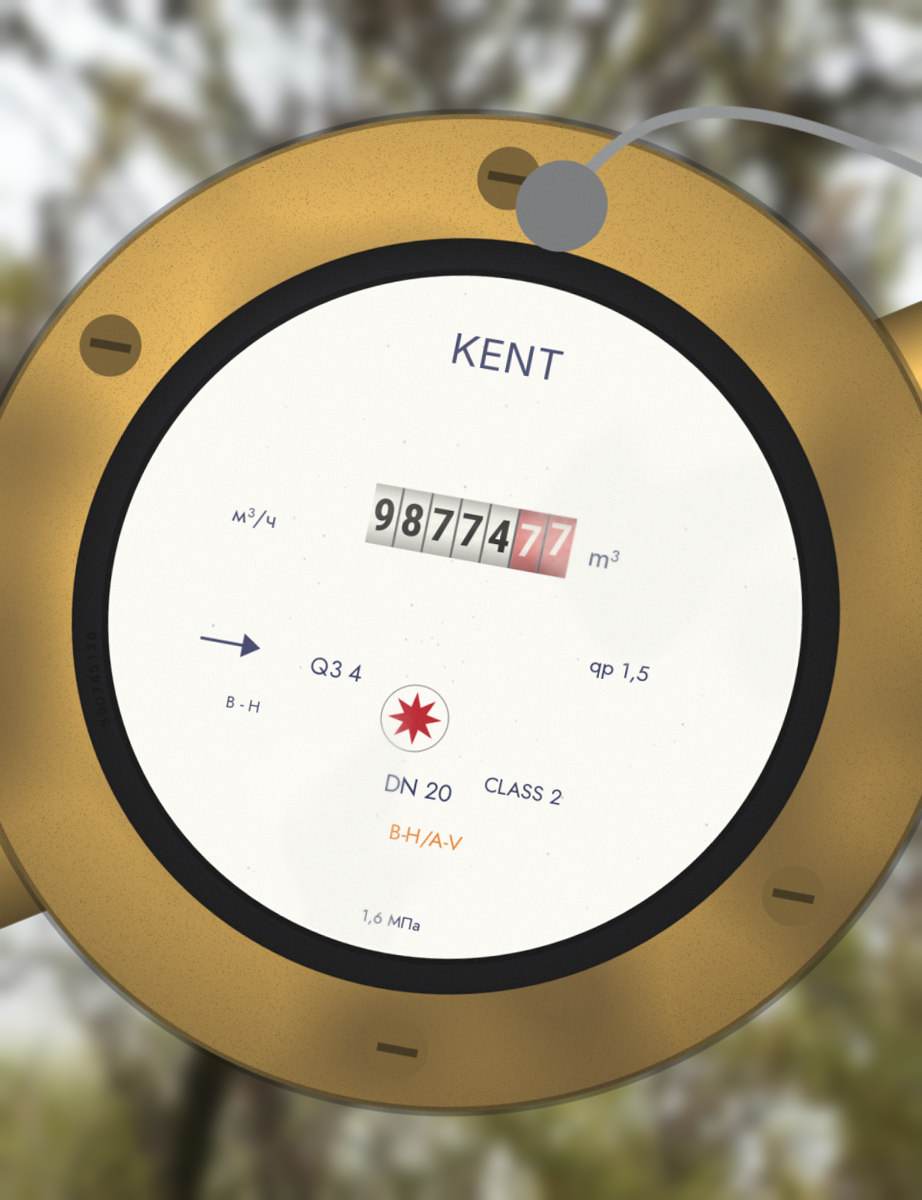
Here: 98774.77 (m³)
